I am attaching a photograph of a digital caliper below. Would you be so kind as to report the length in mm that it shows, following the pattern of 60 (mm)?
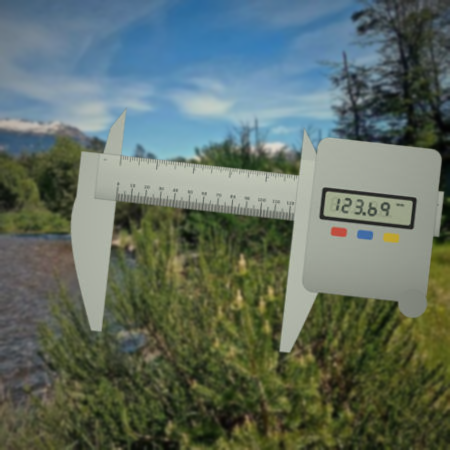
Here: 123.69 (mm)
